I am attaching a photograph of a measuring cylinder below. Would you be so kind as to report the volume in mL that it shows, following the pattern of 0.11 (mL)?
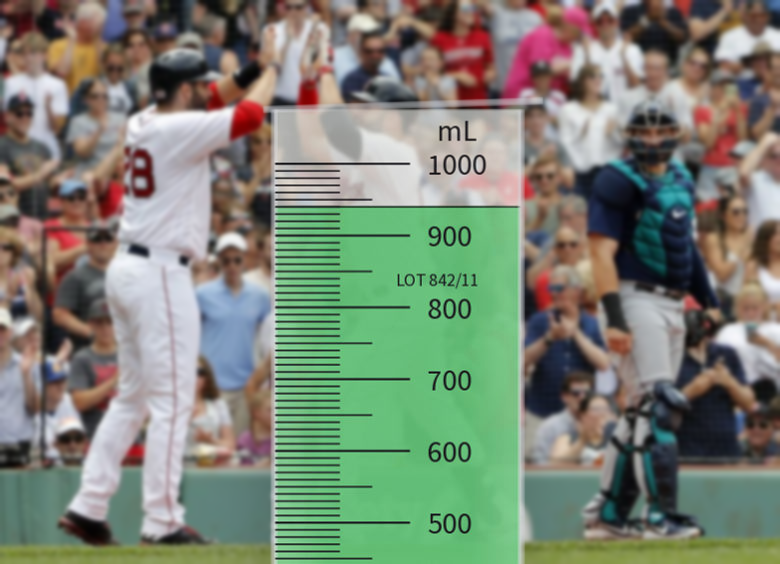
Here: 940 (mL)
